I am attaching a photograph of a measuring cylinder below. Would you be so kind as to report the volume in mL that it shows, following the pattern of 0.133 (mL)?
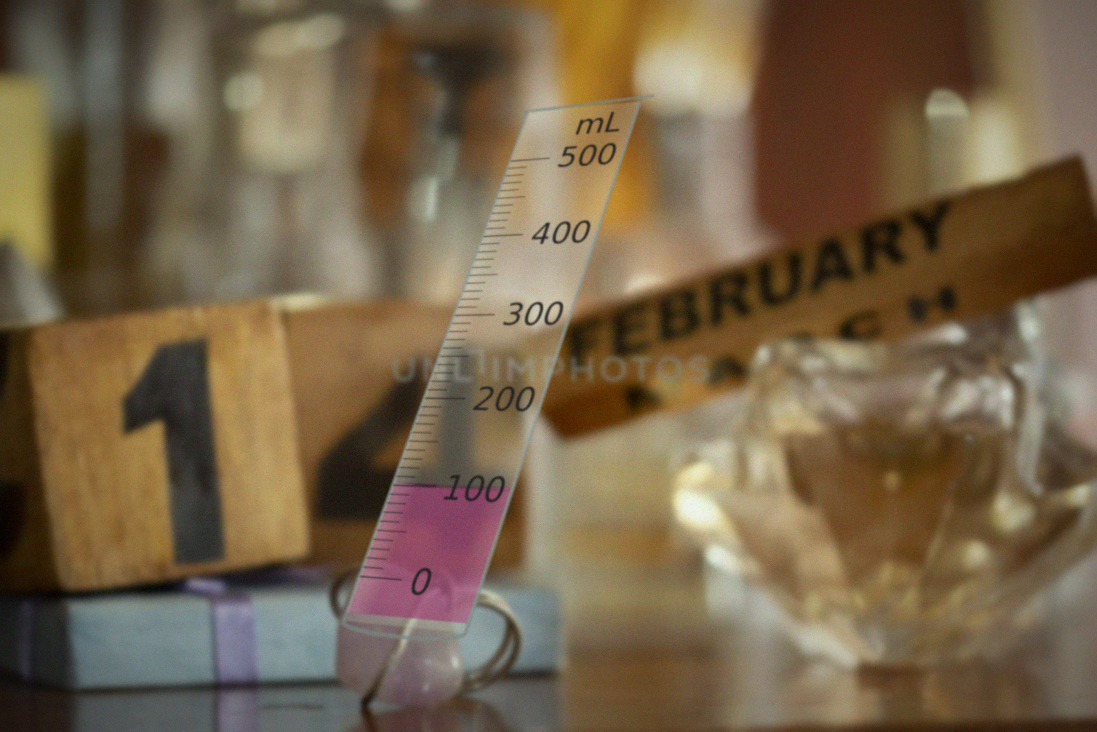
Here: 100 (mL)
